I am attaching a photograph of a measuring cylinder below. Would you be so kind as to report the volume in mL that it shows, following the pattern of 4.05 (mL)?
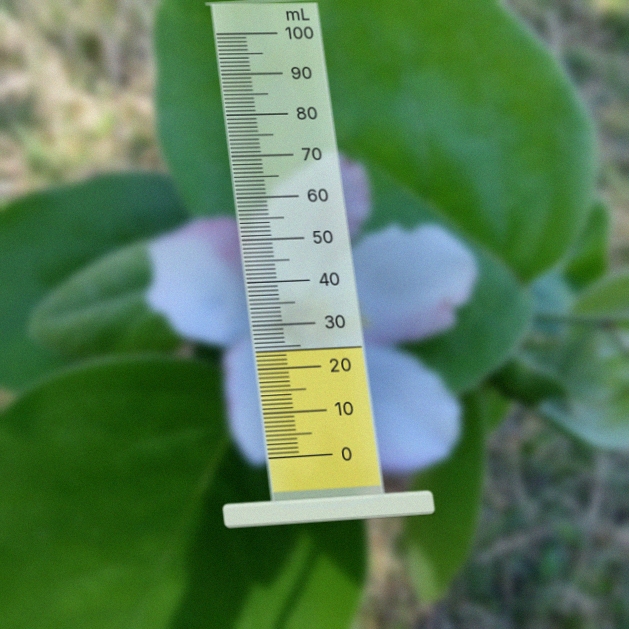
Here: 24 (mL)
